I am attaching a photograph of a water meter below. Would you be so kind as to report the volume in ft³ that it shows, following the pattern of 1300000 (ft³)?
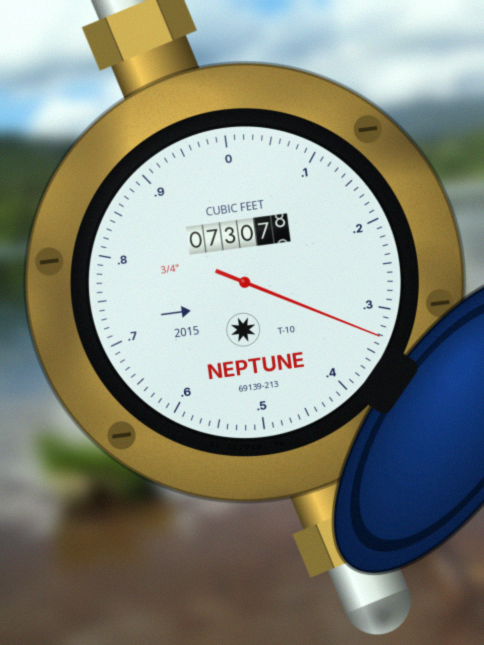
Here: 73078.33 (ft³)
